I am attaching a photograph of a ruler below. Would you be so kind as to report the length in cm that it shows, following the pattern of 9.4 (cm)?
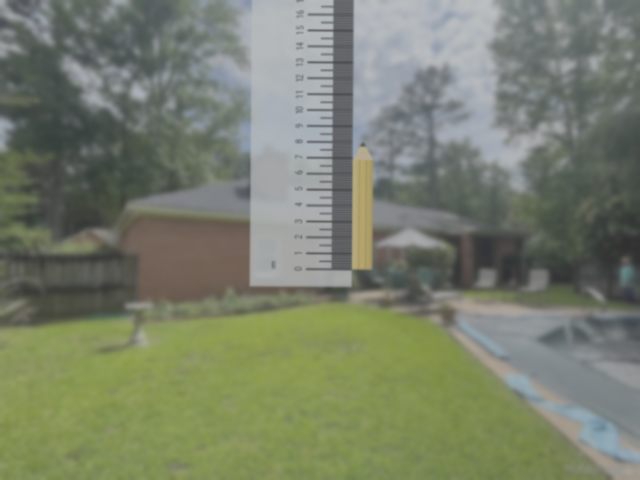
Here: 8 (cm)
